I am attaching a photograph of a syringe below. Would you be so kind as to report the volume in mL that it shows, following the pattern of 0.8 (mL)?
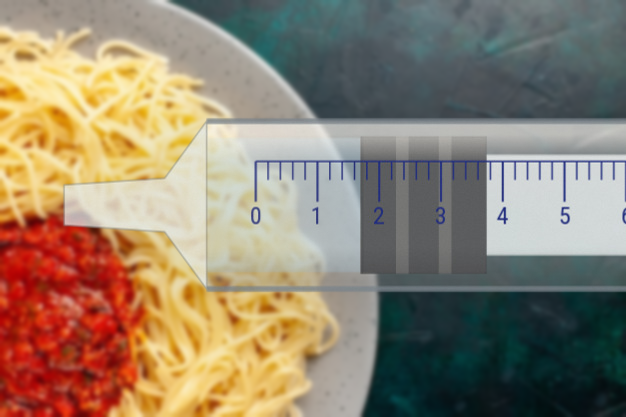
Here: 1.7 (mL)
